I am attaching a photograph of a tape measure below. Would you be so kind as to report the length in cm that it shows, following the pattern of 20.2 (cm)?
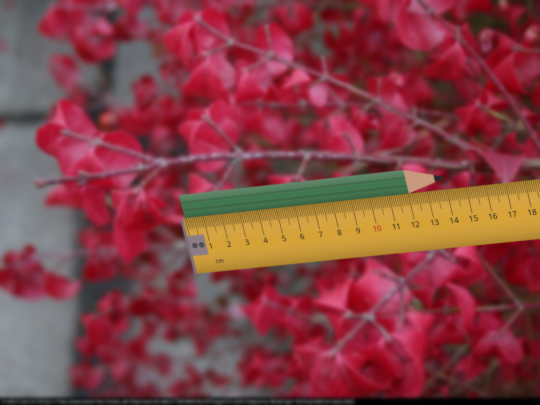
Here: 14 (cm)
